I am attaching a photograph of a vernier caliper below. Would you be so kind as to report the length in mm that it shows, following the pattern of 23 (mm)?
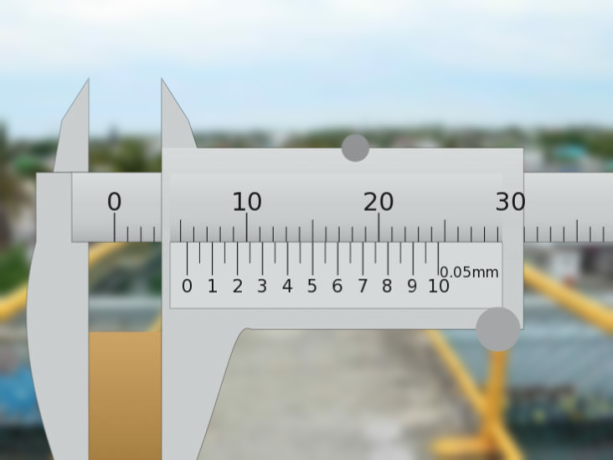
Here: 5.5 (mm)
